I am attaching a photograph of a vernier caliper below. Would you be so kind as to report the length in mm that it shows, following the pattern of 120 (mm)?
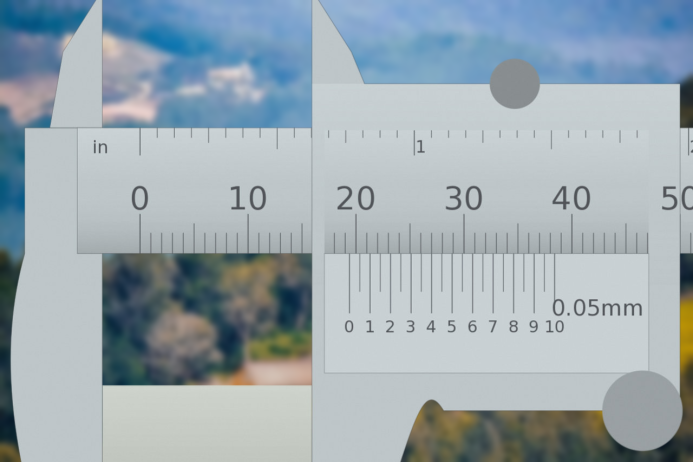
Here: 19.4 (mm)
